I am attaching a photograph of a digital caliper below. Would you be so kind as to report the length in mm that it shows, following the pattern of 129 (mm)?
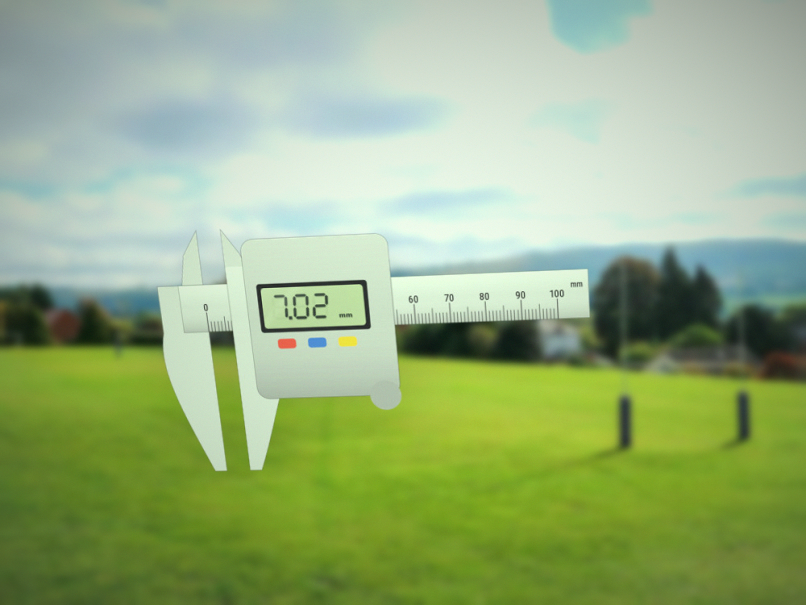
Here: 7.02 (mm)
